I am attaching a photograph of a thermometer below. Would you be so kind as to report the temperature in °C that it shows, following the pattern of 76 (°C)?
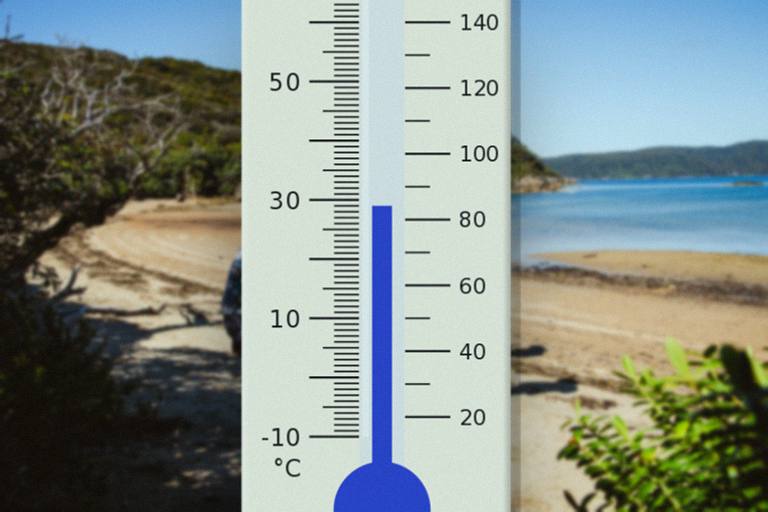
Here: 29 (°C)
